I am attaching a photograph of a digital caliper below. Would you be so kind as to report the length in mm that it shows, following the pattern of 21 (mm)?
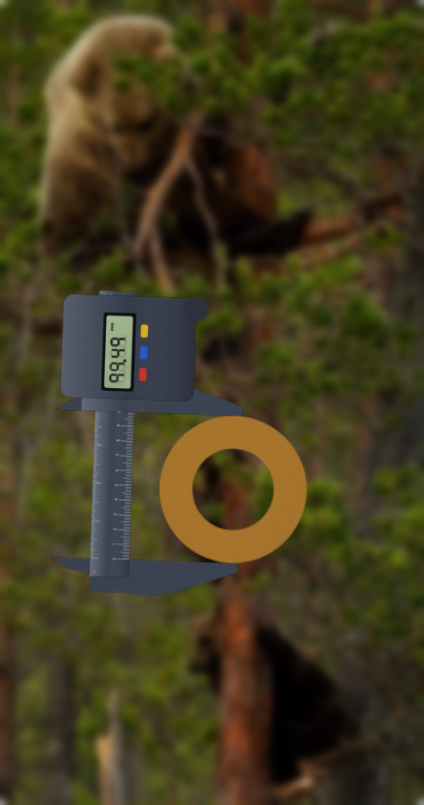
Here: 99.49 (mm)
